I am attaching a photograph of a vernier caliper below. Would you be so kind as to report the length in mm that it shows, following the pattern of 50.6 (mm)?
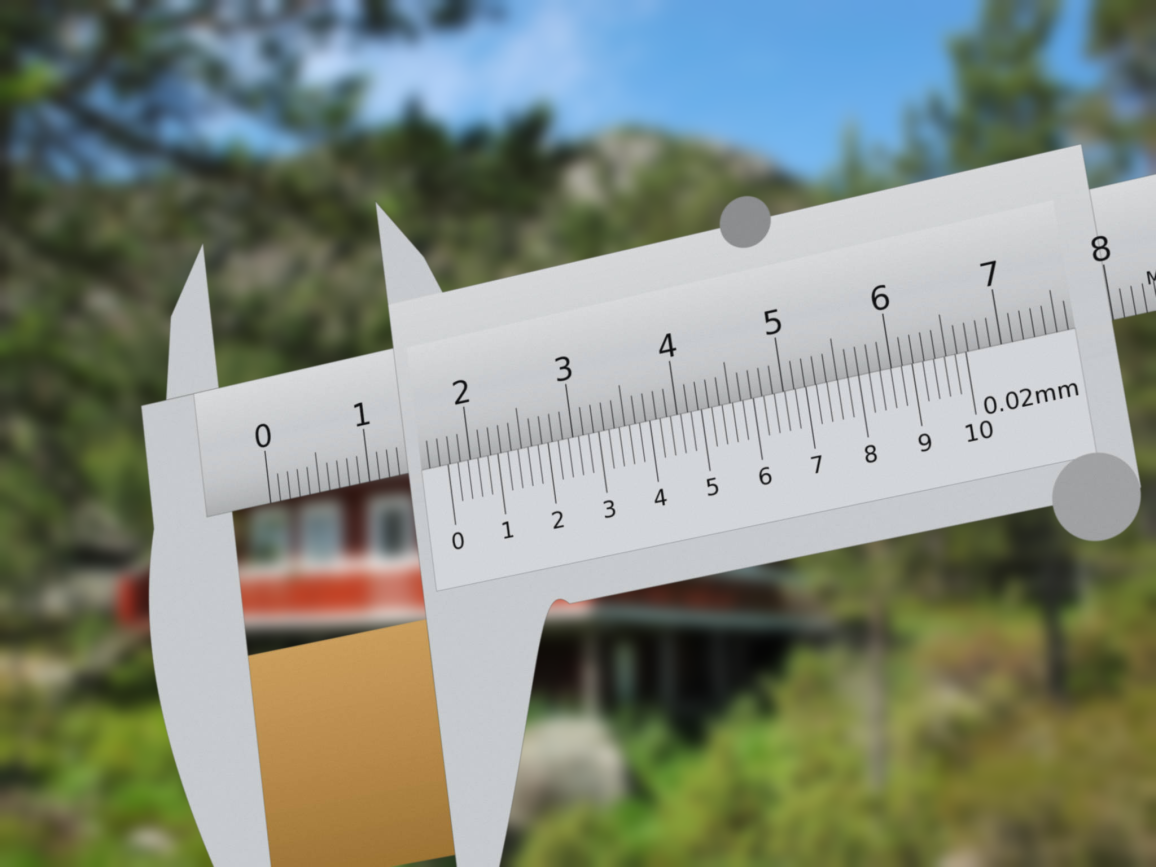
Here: 17.8 (mm)
